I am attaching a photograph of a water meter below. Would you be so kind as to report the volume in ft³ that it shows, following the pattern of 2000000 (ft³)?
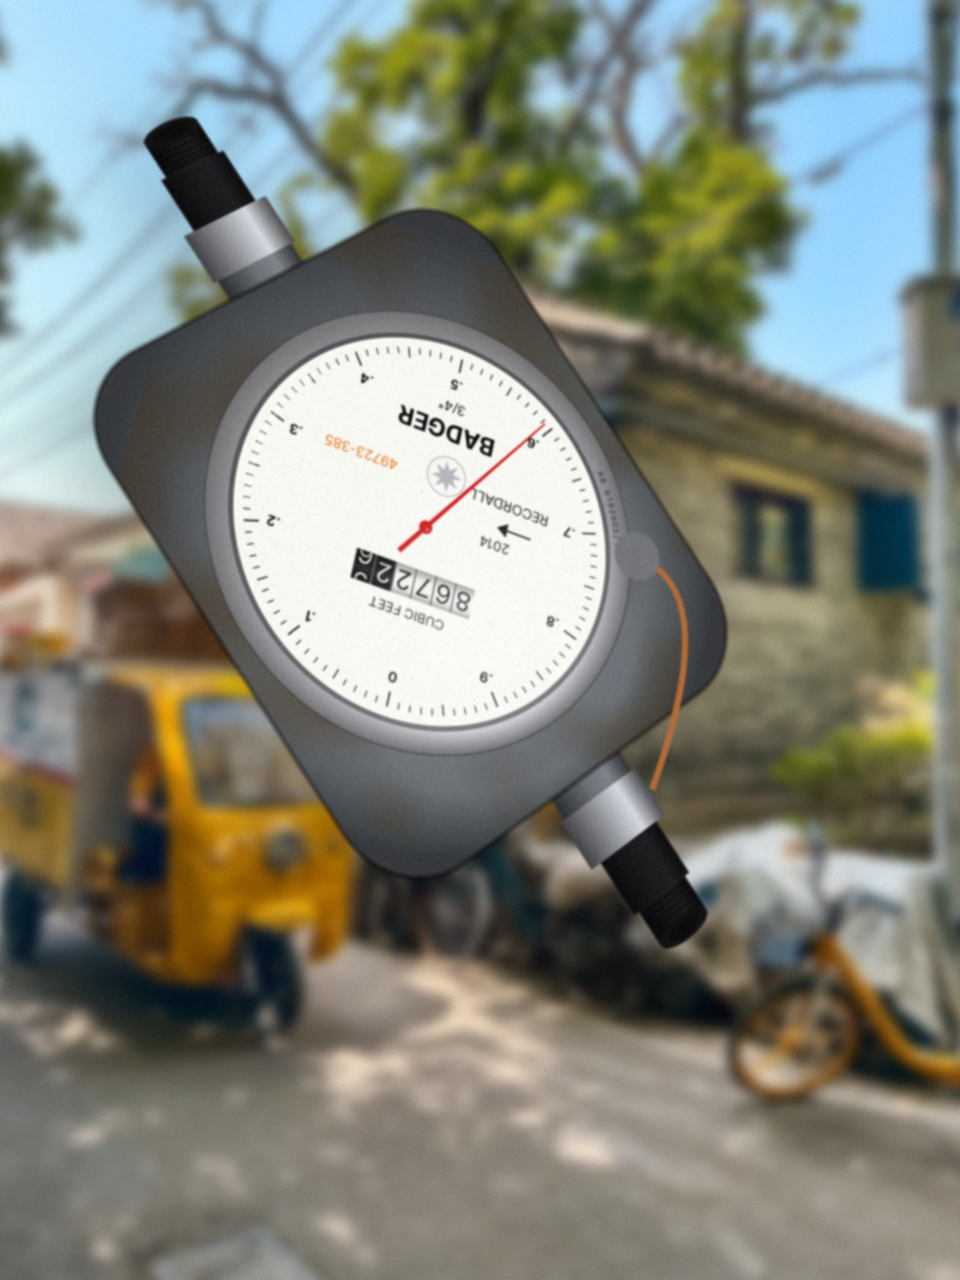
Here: 867225.59 (ft³)
